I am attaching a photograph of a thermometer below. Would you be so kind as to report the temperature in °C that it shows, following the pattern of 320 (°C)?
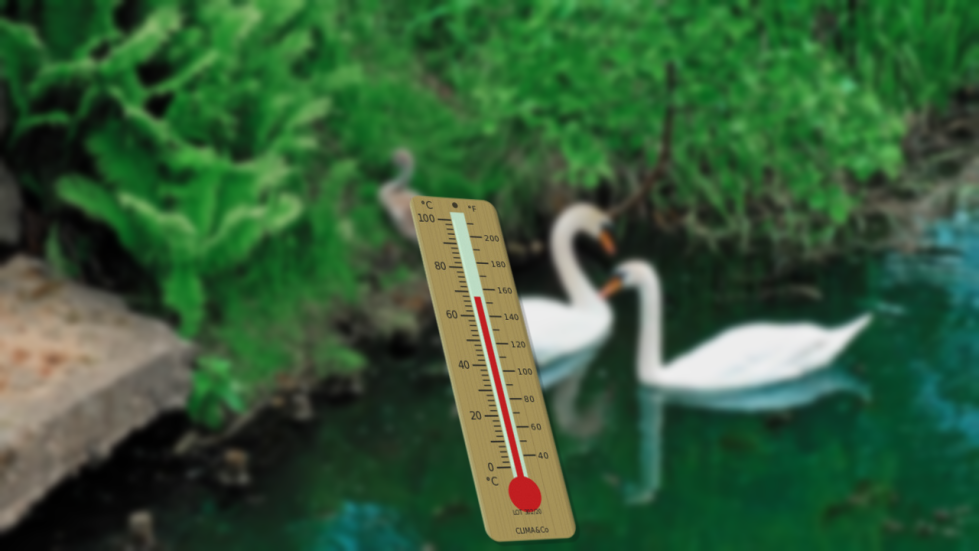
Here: 68 (°C)
